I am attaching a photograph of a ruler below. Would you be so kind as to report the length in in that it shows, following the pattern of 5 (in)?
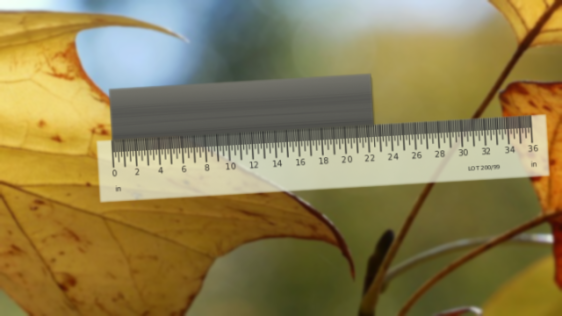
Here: 22.5 (in)
